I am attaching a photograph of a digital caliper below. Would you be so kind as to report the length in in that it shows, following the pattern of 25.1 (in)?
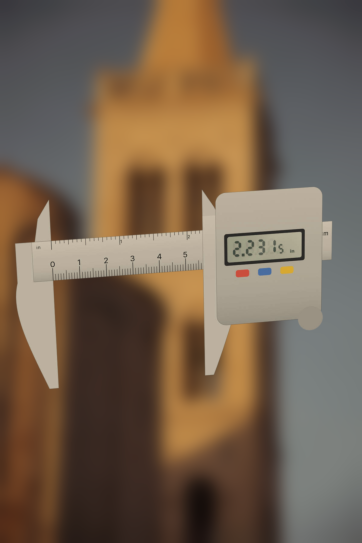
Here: 2.2315 (in)
